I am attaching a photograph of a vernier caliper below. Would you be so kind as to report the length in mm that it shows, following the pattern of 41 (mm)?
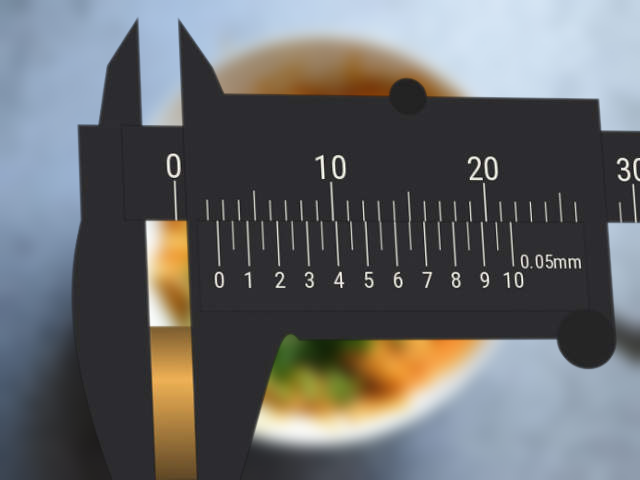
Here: 2.6 (mm)
